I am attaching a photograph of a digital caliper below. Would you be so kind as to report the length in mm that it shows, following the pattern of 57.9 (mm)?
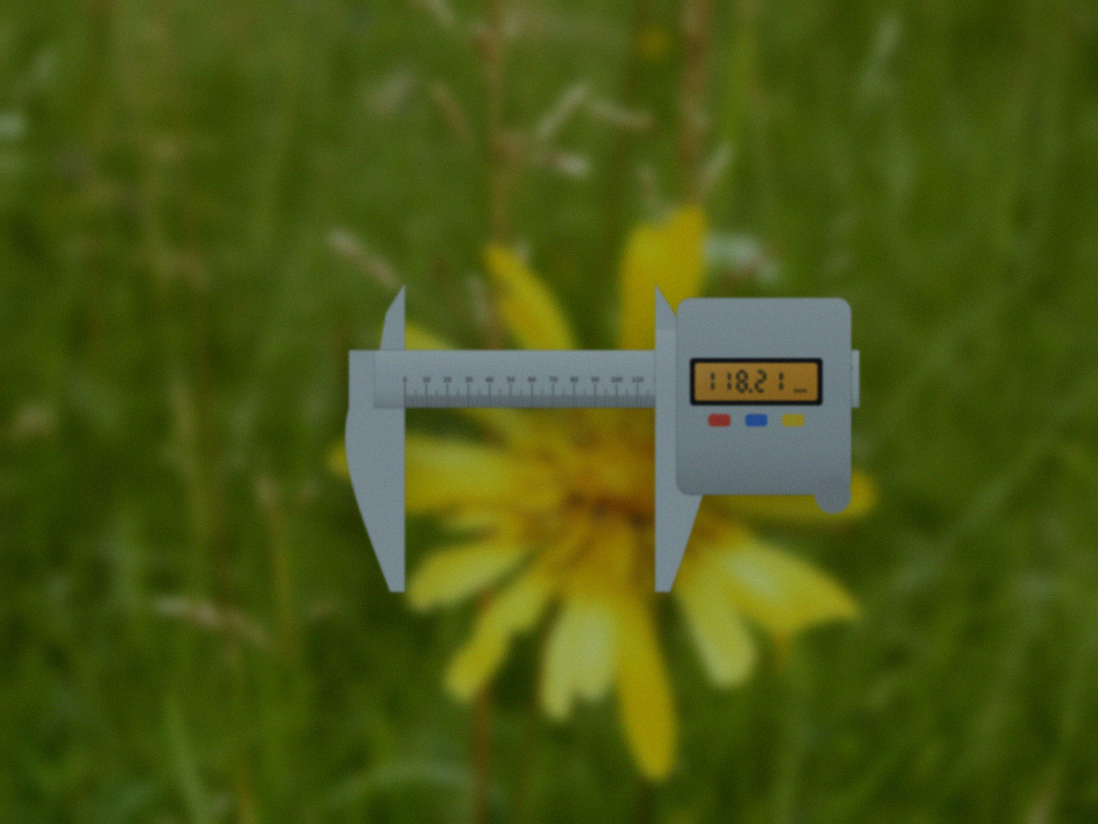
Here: 118.21 (mm)
